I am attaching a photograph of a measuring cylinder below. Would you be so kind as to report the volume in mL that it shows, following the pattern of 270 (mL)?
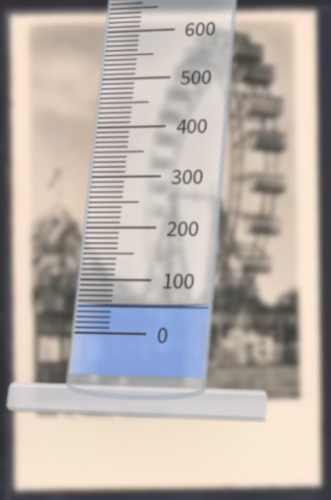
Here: 50 (mL)
